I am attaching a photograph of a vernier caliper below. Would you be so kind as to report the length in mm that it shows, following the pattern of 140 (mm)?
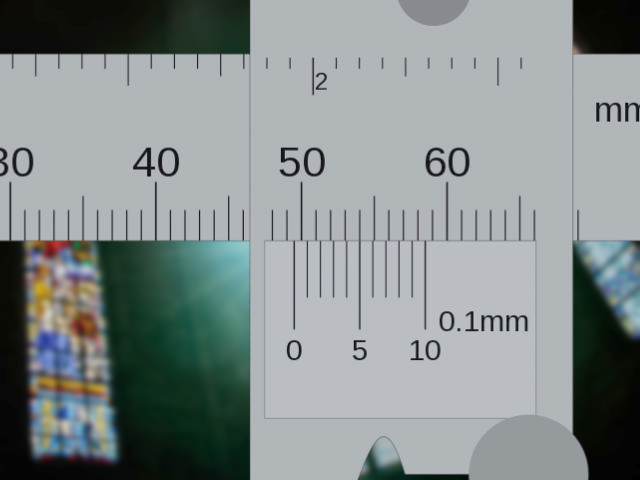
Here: 49.5 (mm)
